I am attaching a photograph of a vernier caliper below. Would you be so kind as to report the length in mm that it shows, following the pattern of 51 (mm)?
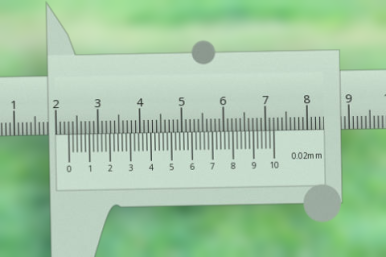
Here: 23.0 (mm)
